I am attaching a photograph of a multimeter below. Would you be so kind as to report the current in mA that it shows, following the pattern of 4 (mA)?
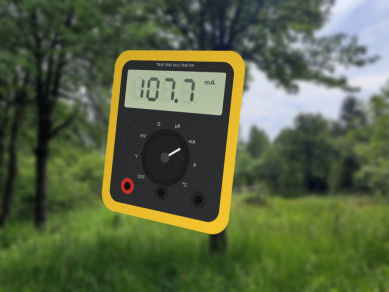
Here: 107.7 (mA)
